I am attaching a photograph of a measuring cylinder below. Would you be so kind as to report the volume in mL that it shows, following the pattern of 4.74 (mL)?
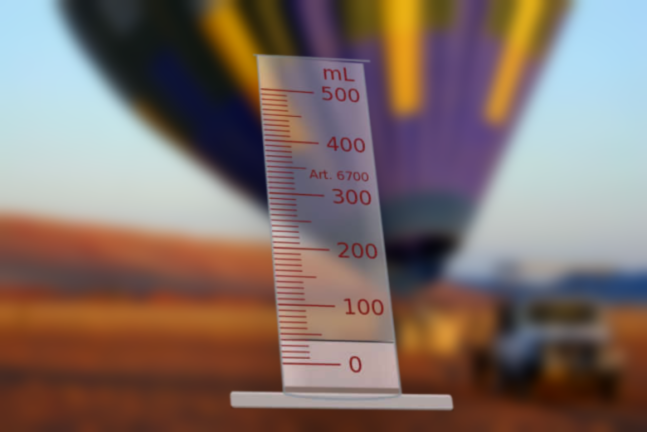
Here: 40 (mL)
